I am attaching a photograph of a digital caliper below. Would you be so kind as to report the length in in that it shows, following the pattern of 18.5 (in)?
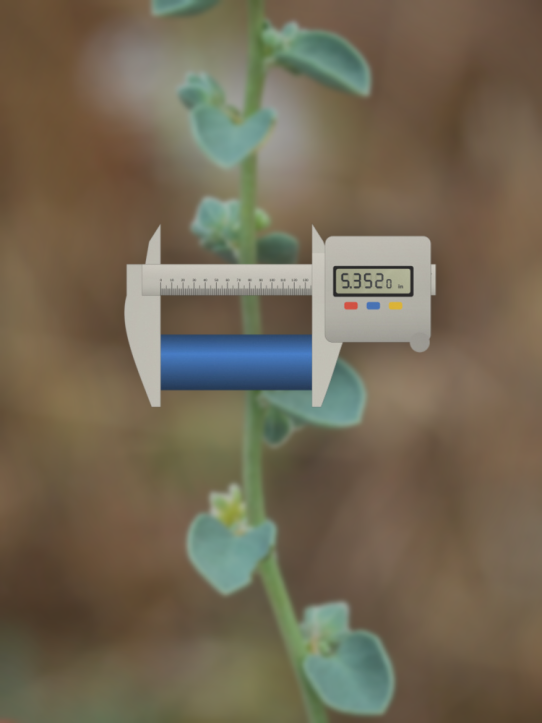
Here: 5.3520 (in)
